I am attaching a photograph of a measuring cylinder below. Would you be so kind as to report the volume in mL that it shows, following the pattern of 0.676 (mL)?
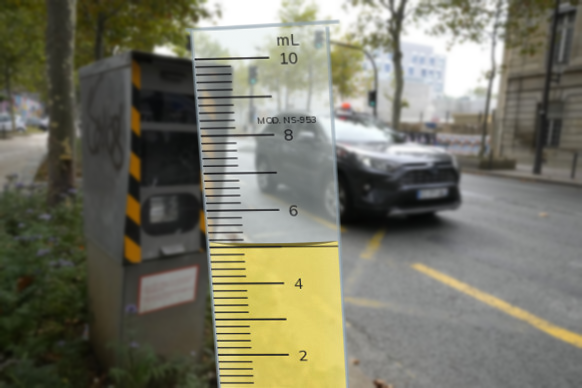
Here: 5 (mL)
